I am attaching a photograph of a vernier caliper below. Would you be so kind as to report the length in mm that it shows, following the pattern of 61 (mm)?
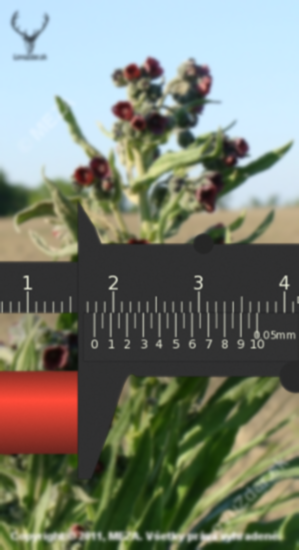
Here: 17.8 (mm)
